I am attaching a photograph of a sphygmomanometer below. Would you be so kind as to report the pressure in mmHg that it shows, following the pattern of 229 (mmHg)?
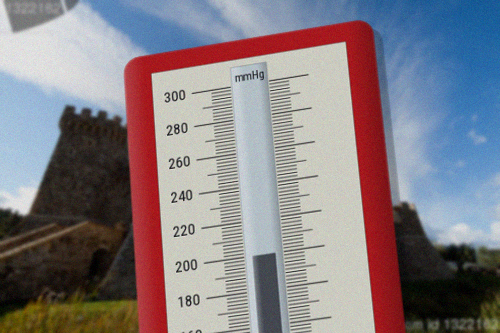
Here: 200 (mmHg)
